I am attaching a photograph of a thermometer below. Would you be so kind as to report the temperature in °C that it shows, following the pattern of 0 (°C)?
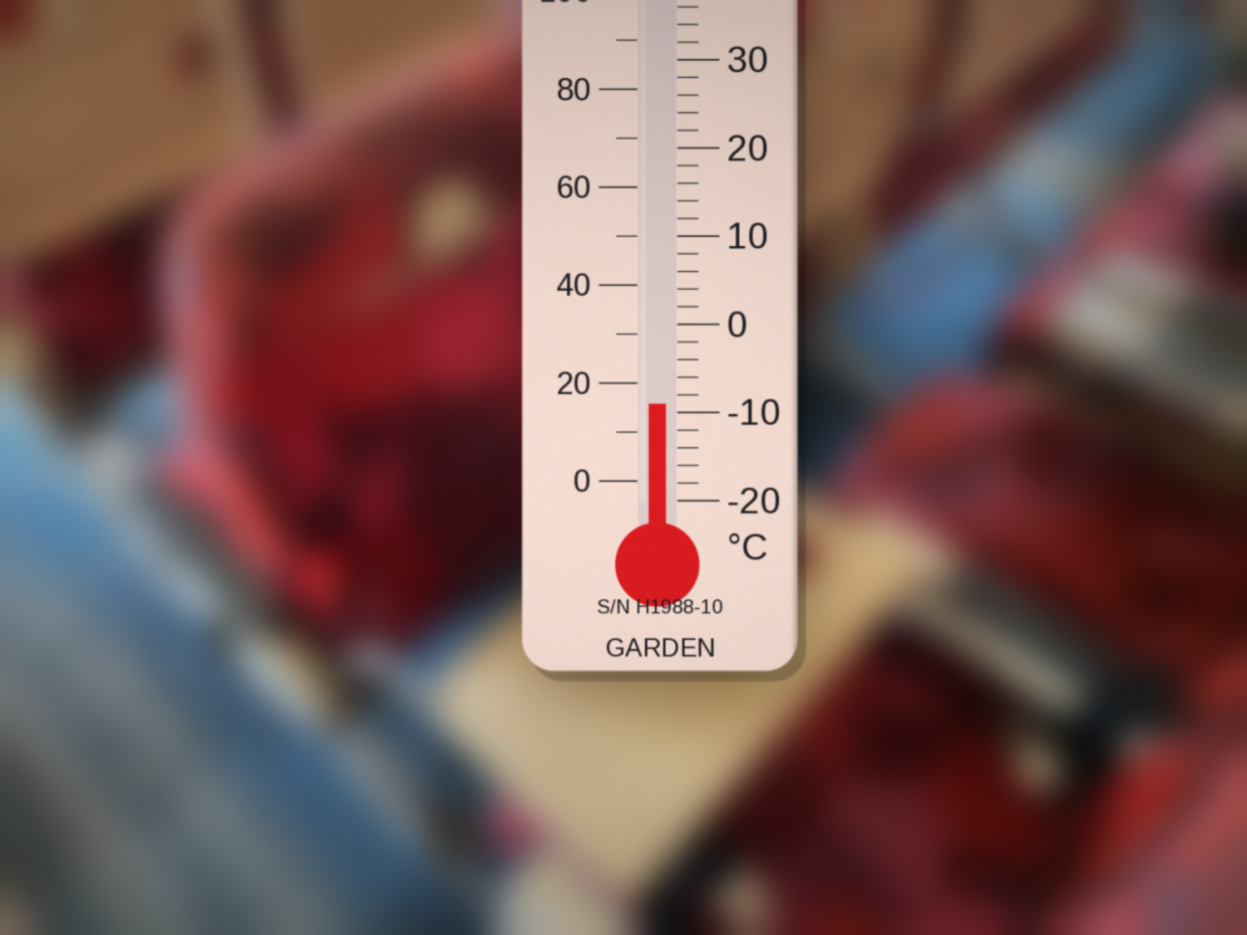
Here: -9 (°C)
